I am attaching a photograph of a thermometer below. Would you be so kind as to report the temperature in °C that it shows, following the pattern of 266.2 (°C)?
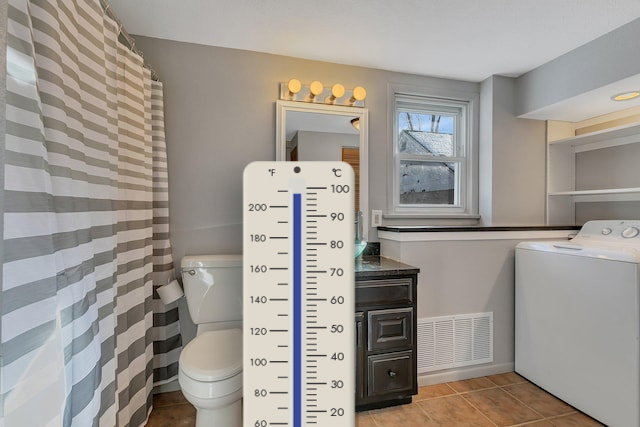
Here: 98 (°C)
